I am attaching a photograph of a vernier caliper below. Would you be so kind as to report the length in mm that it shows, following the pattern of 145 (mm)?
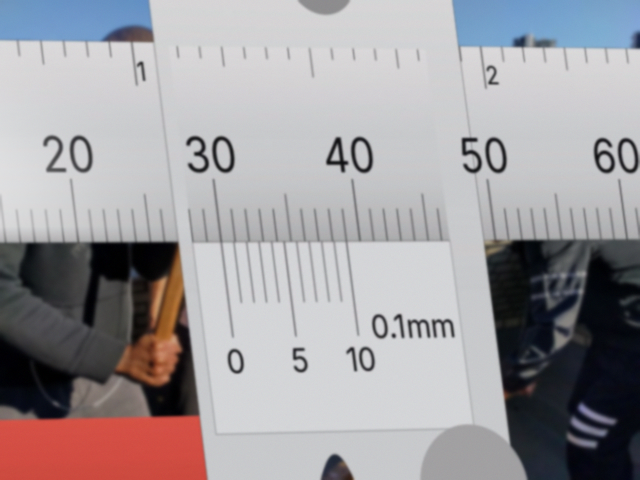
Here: 30.0 (mm)
